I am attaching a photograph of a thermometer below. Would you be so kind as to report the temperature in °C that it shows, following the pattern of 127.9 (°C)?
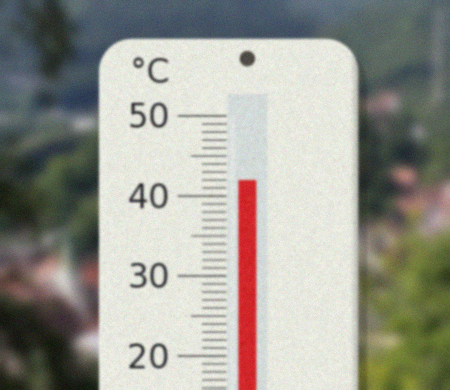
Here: 42 (°C)
